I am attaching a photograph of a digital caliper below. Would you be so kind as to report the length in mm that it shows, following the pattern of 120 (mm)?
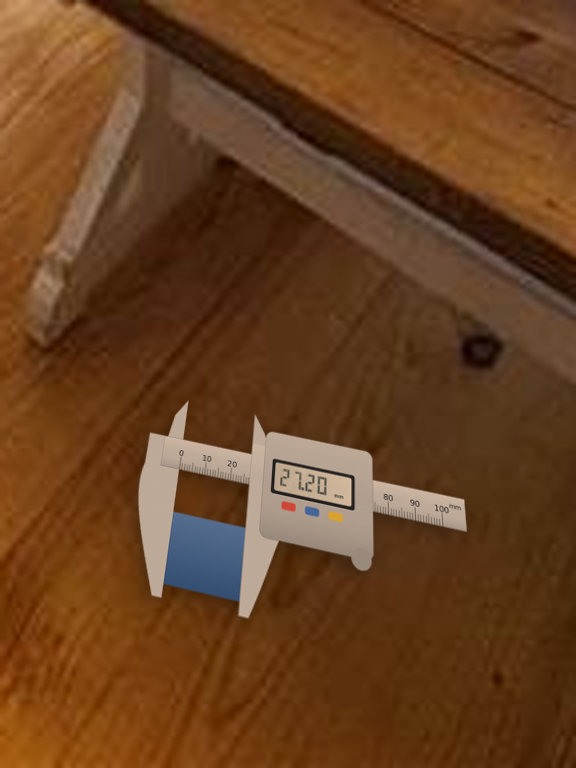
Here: 27.20 (mm)
